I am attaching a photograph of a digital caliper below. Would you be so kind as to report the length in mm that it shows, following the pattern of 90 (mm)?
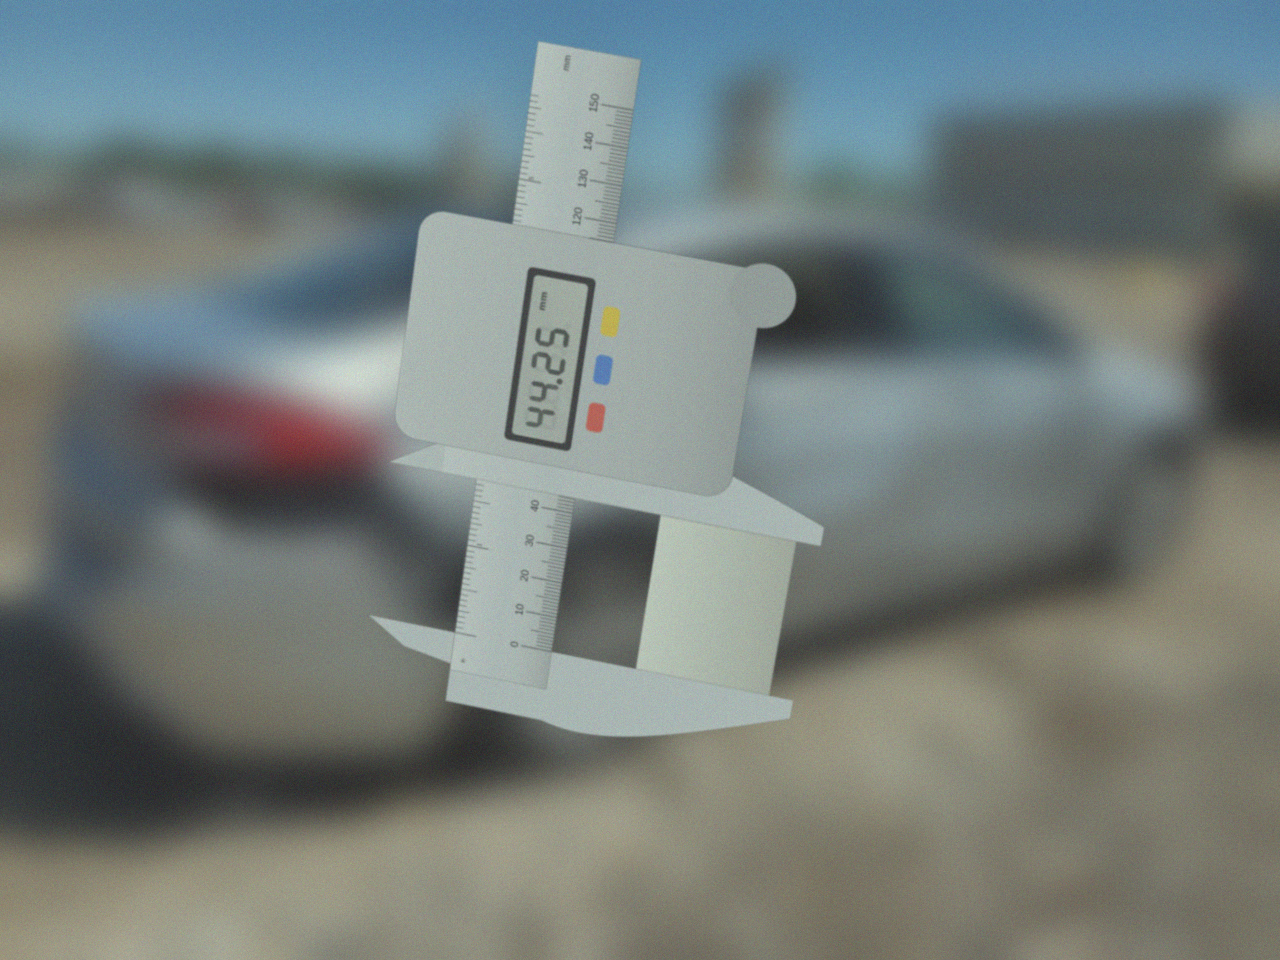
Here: 44.25 (mm)
